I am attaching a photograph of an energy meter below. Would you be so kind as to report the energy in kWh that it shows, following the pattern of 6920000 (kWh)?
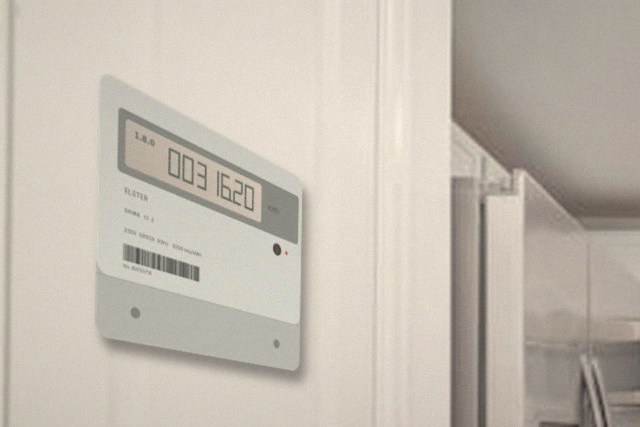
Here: 316.20 (kWh)
